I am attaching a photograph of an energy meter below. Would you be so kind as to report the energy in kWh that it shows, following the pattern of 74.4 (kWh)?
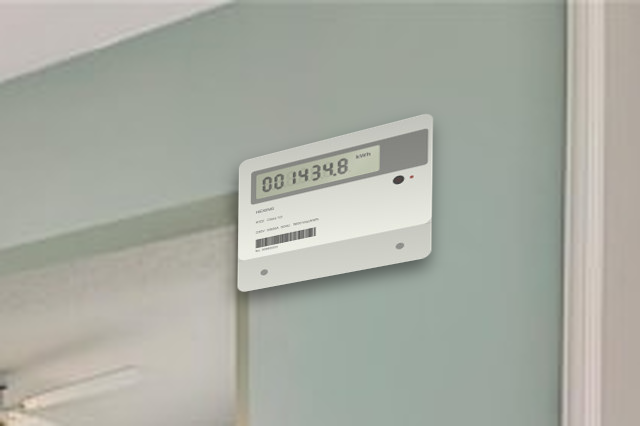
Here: 1434.8 (kWh)
